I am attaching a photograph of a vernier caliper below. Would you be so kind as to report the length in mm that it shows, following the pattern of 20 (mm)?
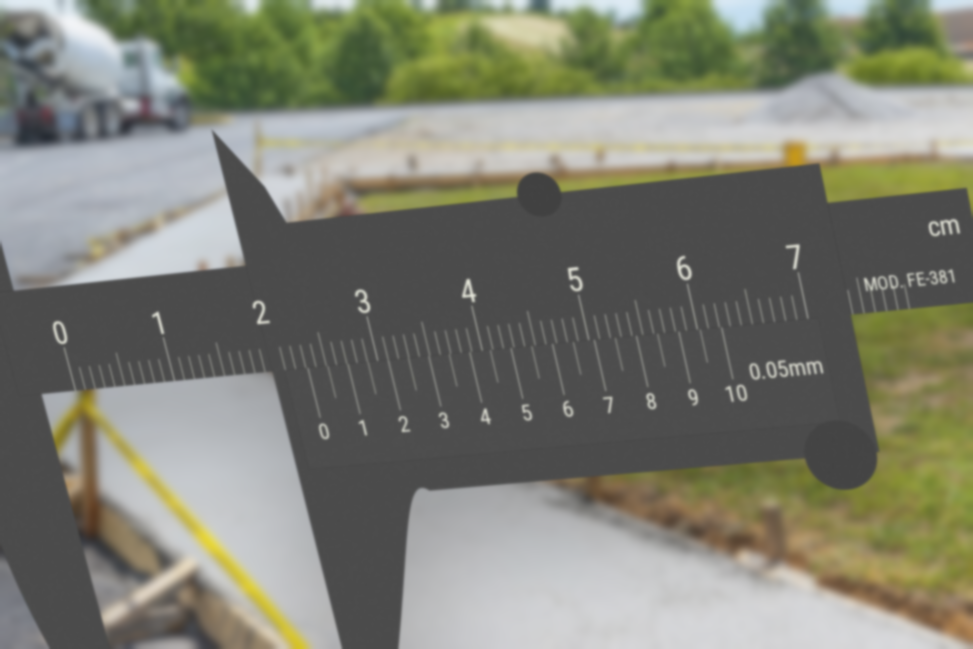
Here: 23.2 (mm)
